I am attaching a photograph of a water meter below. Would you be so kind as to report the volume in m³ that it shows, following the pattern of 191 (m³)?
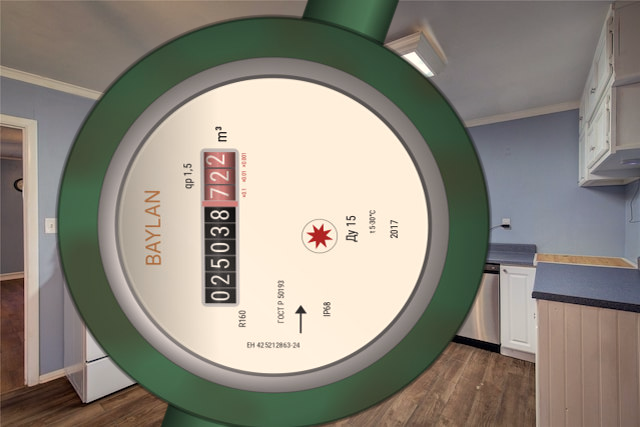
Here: 25038.722 (m³)
